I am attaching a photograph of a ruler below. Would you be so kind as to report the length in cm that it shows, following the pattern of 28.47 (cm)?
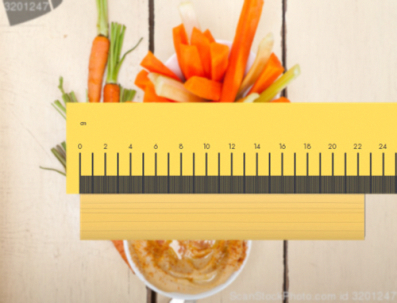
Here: 22.5 (cm)
